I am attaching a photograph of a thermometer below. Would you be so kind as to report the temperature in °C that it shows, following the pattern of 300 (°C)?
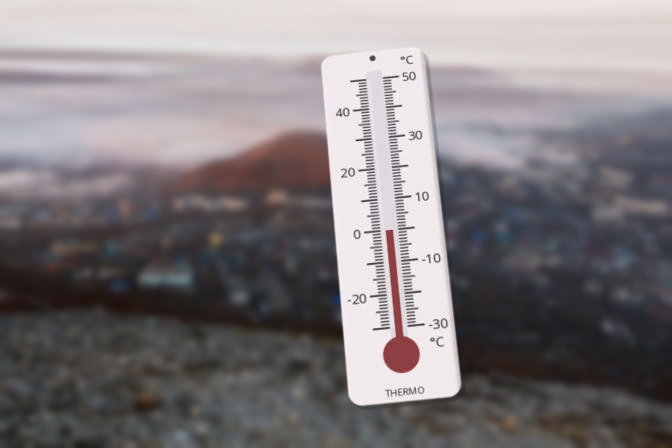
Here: 0 (°C)
